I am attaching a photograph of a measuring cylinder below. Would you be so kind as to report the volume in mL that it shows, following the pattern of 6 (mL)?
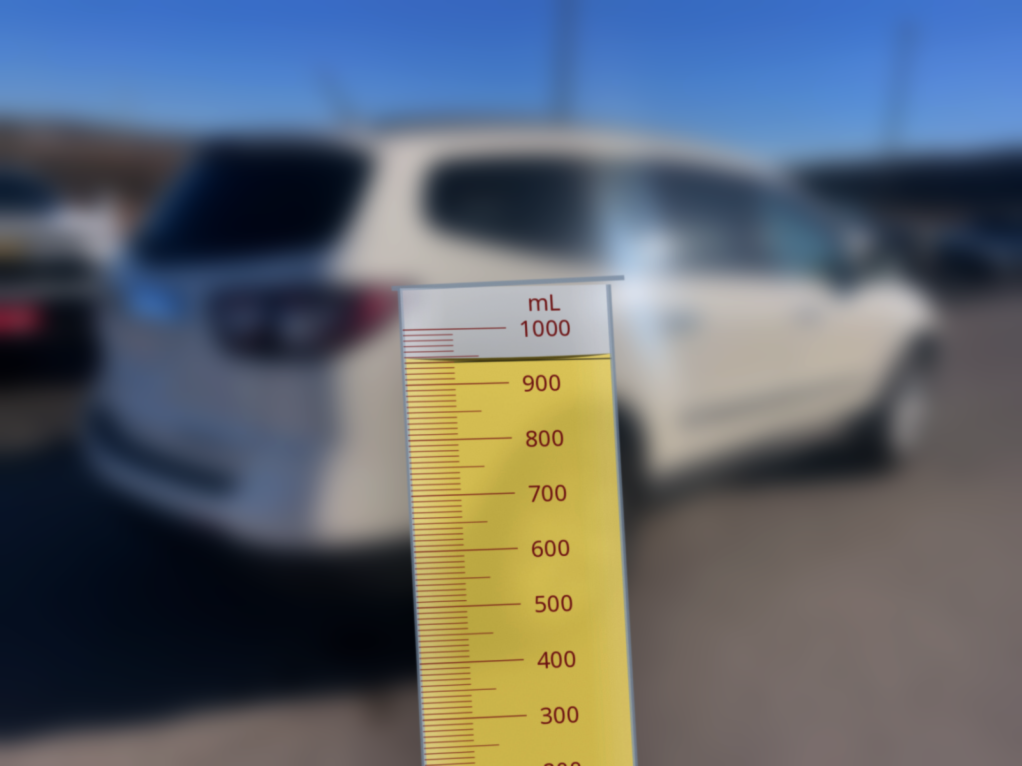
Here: 940 (mL)
